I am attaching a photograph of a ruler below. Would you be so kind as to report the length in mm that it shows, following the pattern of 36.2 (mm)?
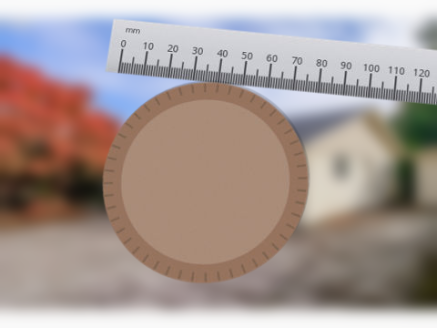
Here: 80 (mm)
